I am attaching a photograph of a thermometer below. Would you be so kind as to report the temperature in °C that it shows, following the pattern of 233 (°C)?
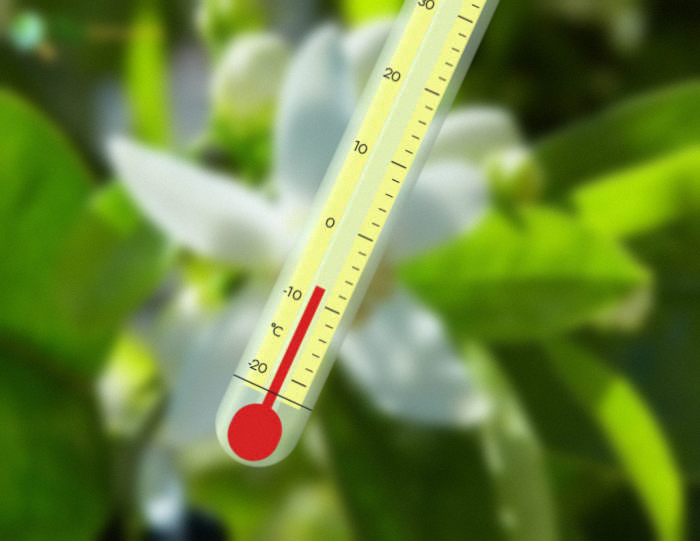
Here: -8 (°C)
